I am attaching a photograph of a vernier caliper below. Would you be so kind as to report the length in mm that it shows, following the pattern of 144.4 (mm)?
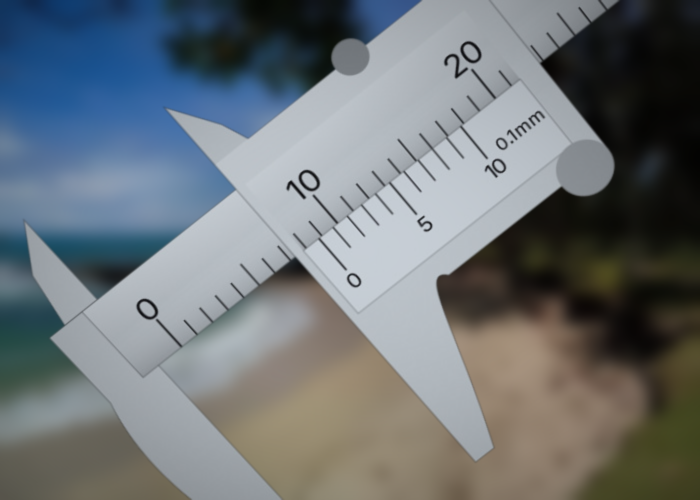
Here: 8.8 (mm)
